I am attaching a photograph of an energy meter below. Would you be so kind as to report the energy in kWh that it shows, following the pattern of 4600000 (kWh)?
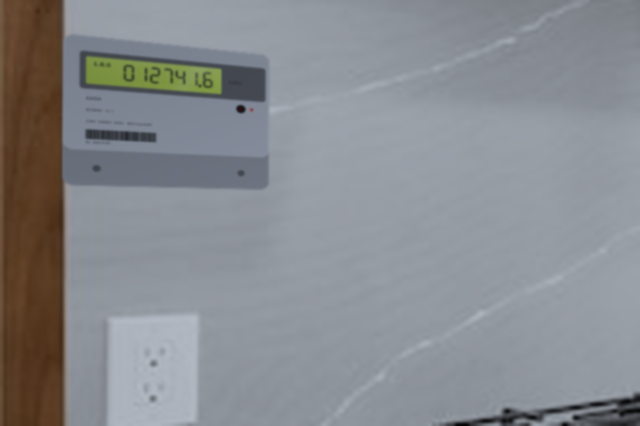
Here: 12741.6 (kWh)
